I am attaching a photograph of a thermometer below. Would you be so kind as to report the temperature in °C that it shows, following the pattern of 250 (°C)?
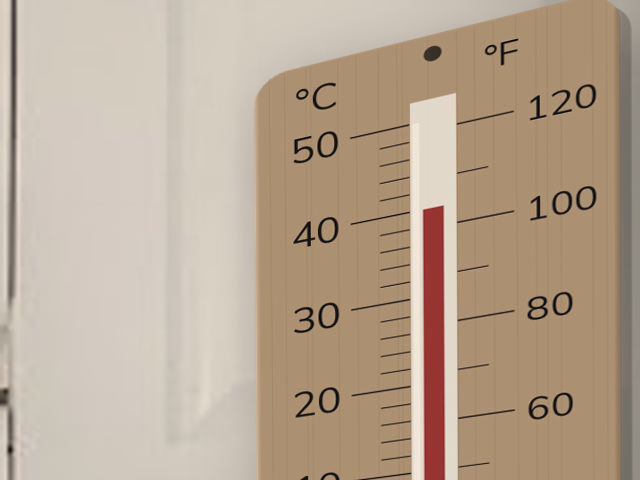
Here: 40 (°C)
